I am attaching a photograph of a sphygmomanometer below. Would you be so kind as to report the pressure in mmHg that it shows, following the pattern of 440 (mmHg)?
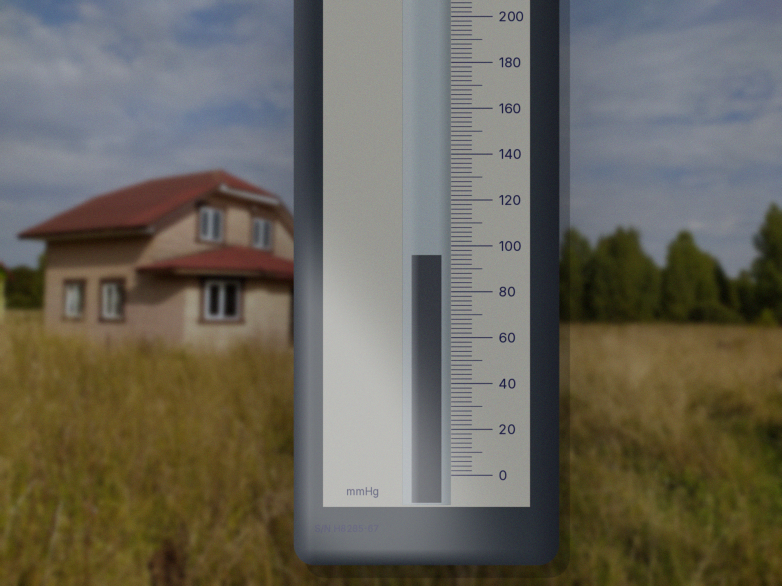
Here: 96 (mmHg)
